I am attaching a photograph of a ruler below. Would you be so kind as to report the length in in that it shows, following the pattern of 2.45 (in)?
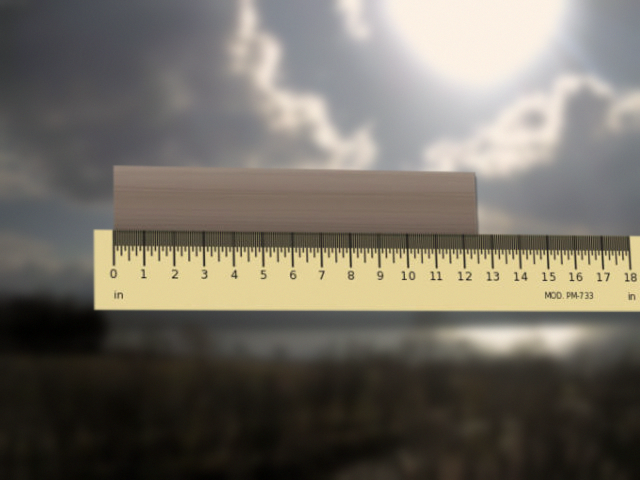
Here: 12.5 (in)
